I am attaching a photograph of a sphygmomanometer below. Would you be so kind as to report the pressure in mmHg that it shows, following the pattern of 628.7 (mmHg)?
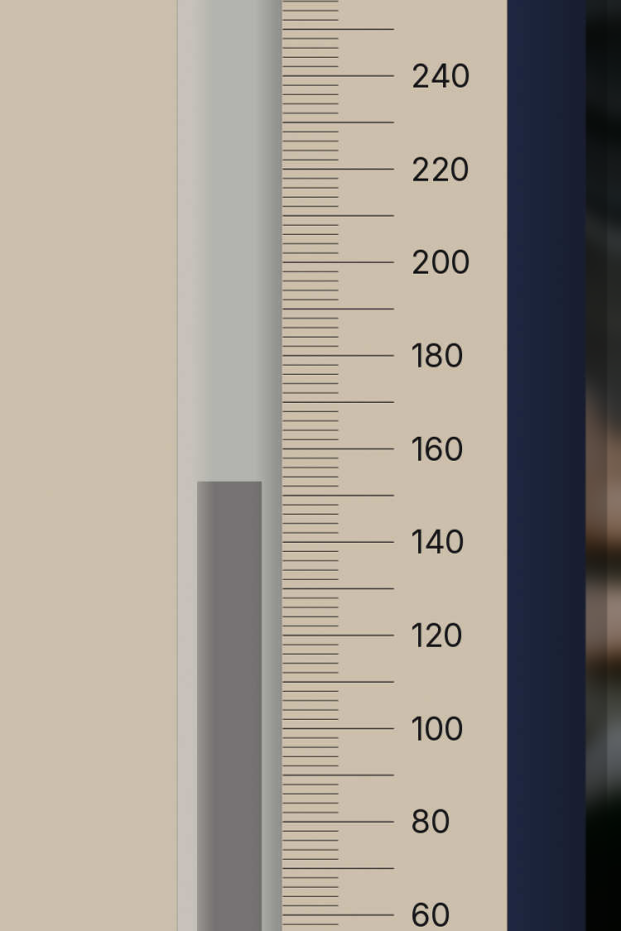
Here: 153 (mmHg)
